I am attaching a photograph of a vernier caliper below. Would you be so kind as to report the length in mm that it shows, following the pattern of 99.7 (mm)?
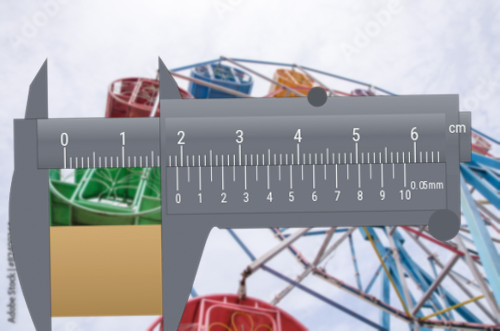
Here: 19.2 (mm)
